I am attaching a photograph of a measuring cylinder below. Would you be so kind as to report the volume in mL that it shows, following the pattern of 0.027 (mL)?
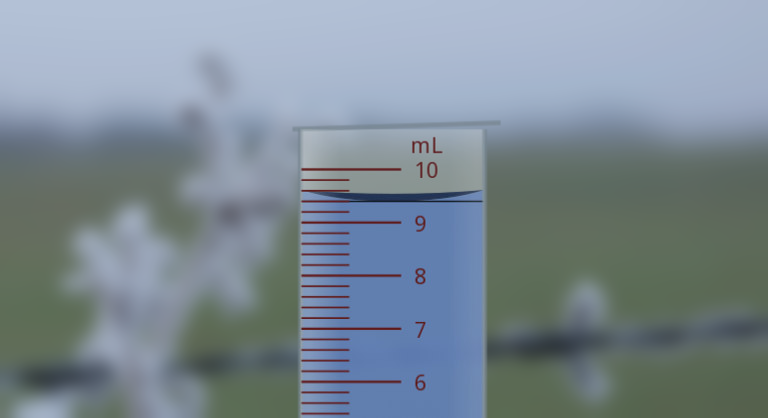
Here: 9.4 (mL)
